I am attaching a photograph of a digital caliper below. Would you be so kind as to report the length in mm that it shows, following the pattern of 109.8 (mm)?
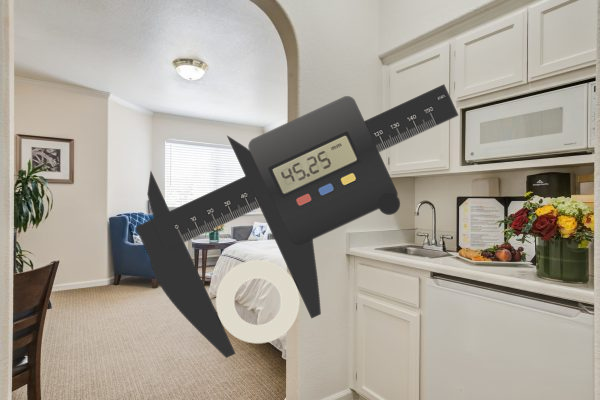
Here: 45.25 (mm)
